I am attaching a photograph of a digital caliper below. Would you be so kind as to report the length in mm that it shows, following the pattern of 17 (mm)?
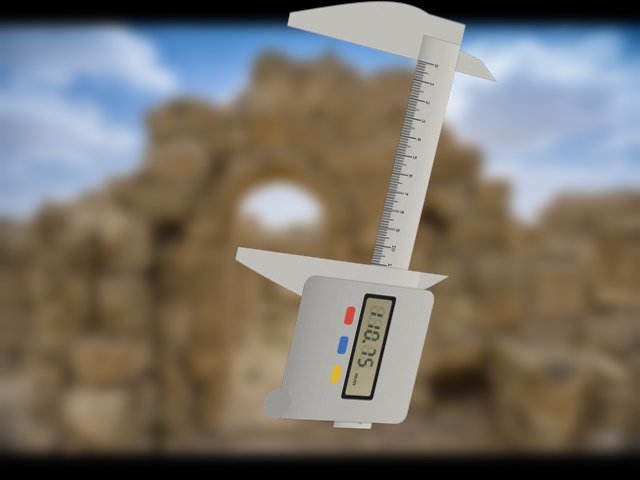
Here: 110.75 (mm)
